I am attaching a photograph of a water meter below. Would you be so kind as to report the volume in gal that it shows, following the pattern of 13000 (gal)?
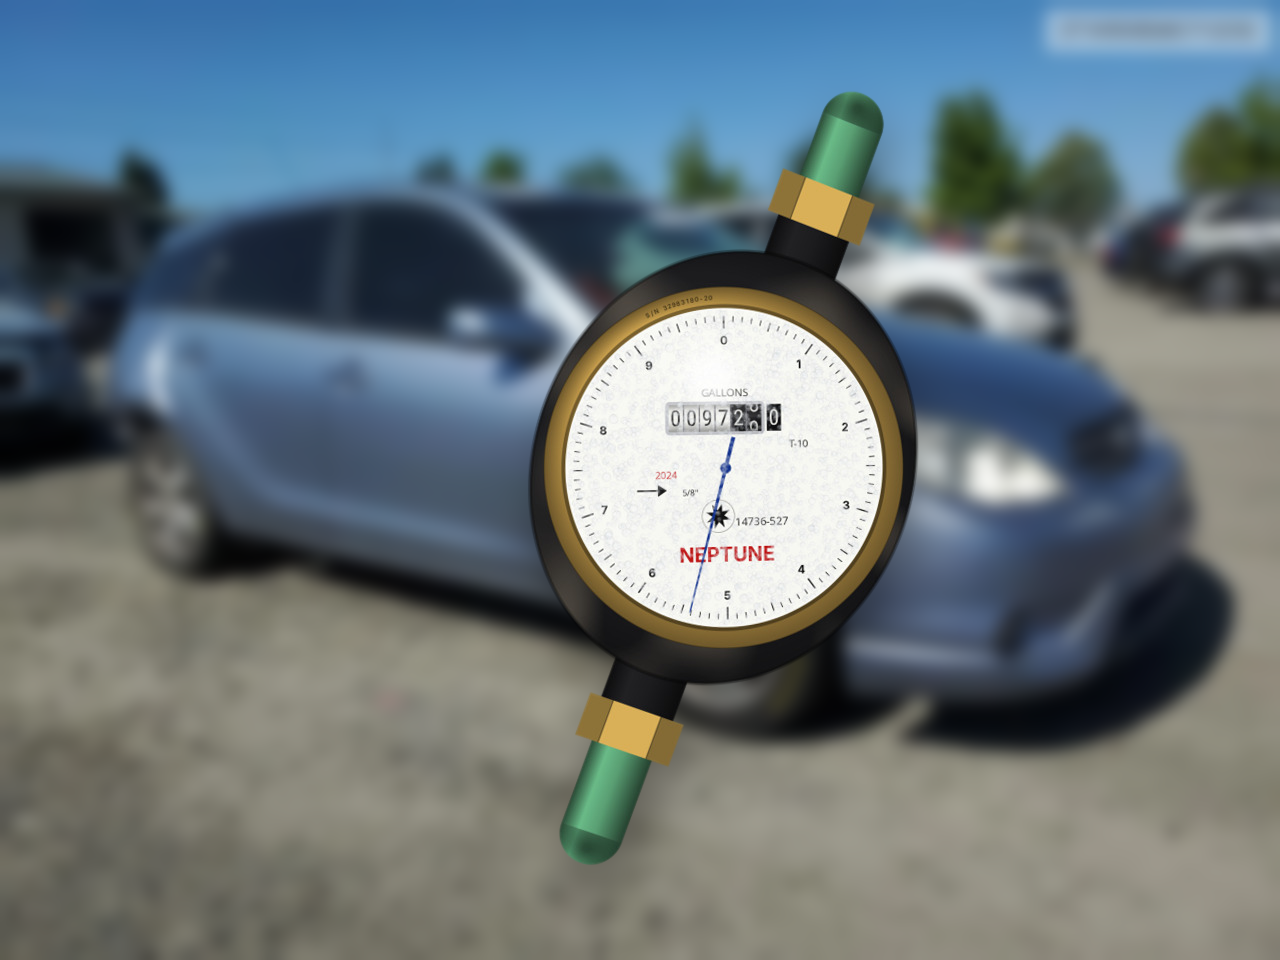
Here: 97285.4 (gal)
